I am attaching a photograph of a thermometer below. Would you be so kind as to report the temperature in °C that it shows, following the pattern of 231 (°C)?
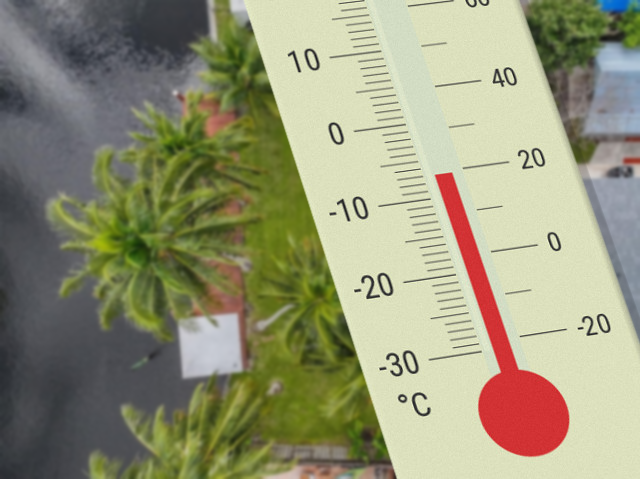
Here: -7 (°C)
